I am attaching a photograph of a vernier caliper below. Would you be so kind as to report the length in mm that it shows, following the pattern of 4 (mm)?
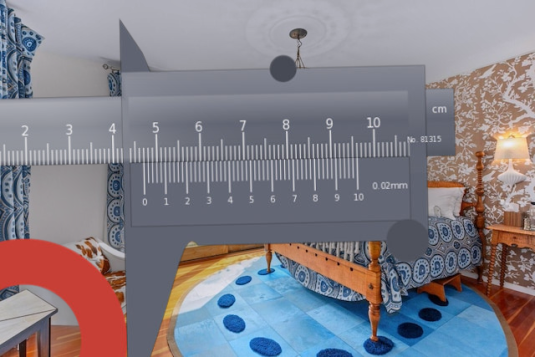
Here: 47.0 (mm)
